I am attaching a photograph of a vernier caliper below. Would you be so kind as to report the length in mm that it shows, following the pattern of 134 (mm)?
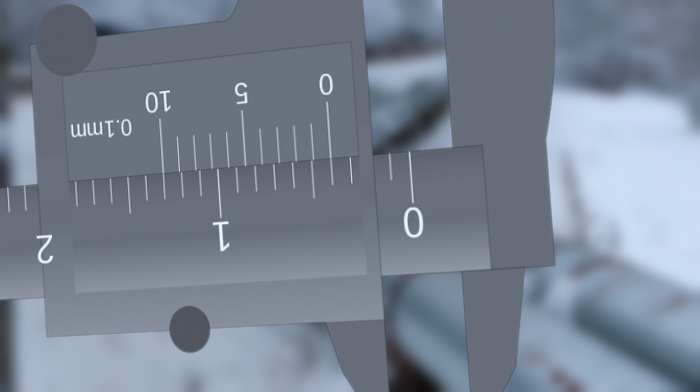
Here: 4.0 (mm)
